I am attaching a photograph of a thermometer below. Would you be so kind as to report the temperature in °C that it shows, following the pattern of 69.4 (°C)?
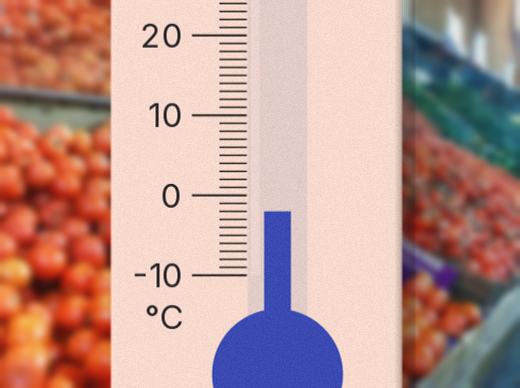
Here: -2 (°C)
